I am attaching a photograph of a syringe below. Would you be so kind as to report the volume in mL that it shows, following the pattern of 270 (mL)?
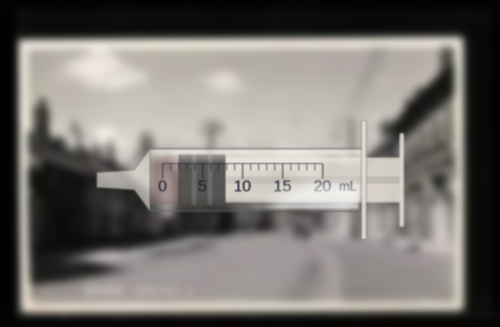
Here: 2 (mL)
